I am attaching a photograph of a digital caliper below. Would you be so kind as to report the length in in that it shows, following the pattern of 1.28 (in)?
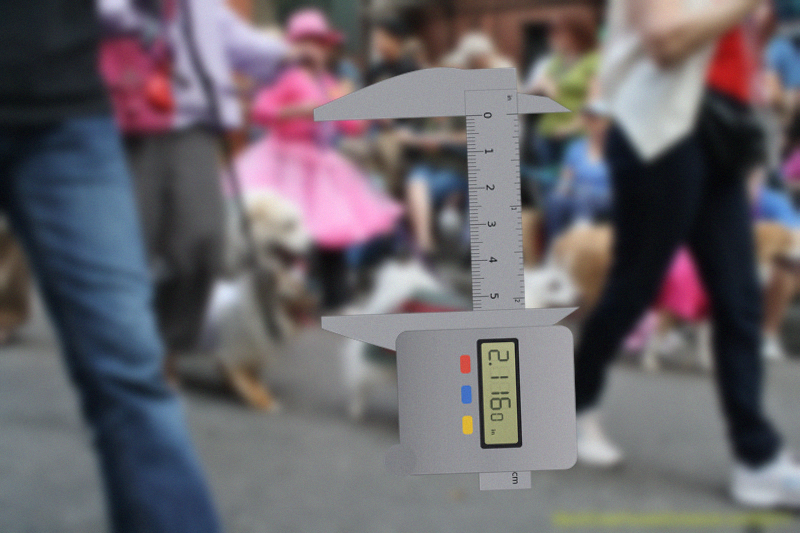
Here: 2.1160 (in)
